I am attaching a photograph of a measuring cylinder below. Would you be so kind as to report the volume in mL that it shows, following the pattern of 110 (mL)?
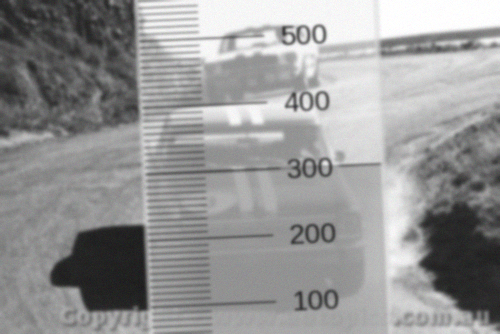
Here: 300 (mL)
